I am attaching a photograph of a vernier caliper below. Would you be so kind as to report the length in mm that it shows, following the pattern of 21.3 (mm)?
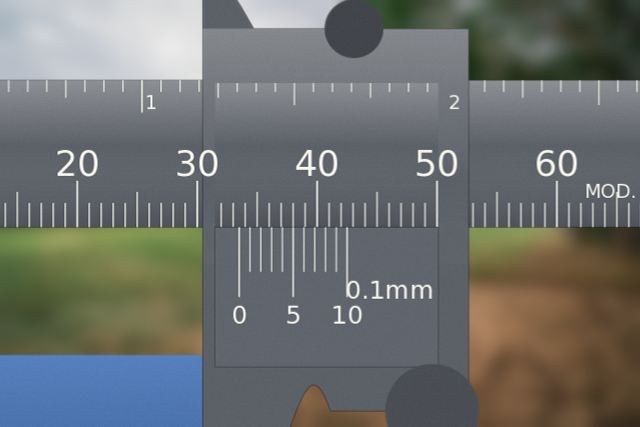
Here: 33.5 (mm)
